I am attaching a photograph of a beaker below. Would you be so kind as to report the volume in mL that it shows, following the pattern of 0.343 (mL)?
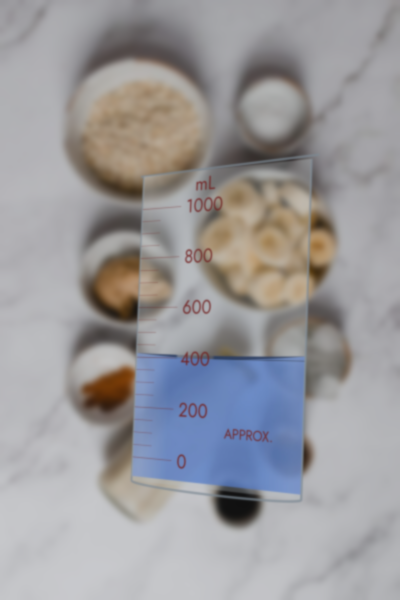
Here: 400 (mL)
